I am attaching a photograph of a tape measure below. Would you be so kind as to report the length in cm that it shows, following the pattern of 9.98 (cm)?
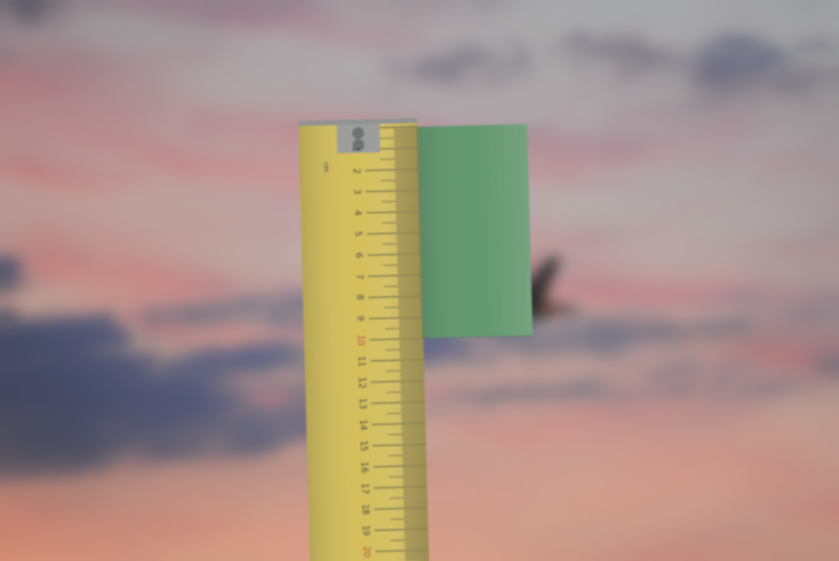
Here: 10 (cm)
